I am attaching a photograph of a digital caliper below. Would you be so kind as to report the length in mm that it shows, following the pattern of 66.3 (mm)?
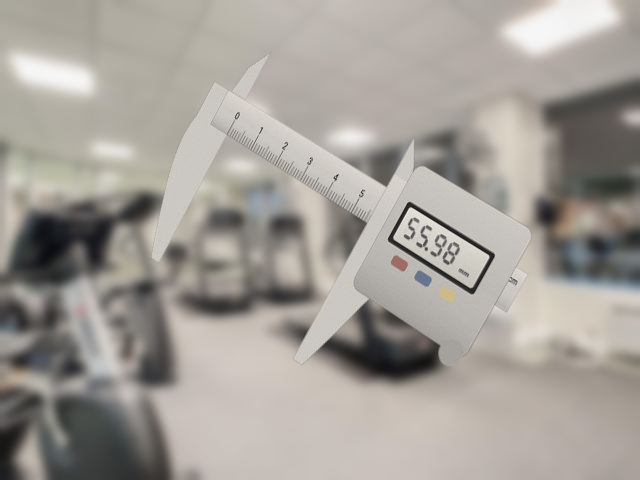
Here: 55.98 (mm)
